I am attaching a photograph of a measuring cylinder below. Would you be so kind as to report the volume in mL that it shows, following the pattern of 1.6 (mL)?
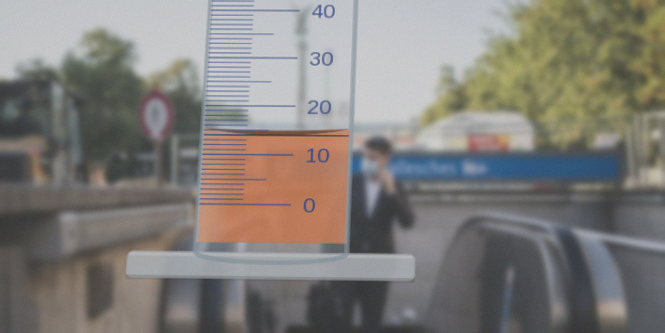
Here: 14 (mL)
